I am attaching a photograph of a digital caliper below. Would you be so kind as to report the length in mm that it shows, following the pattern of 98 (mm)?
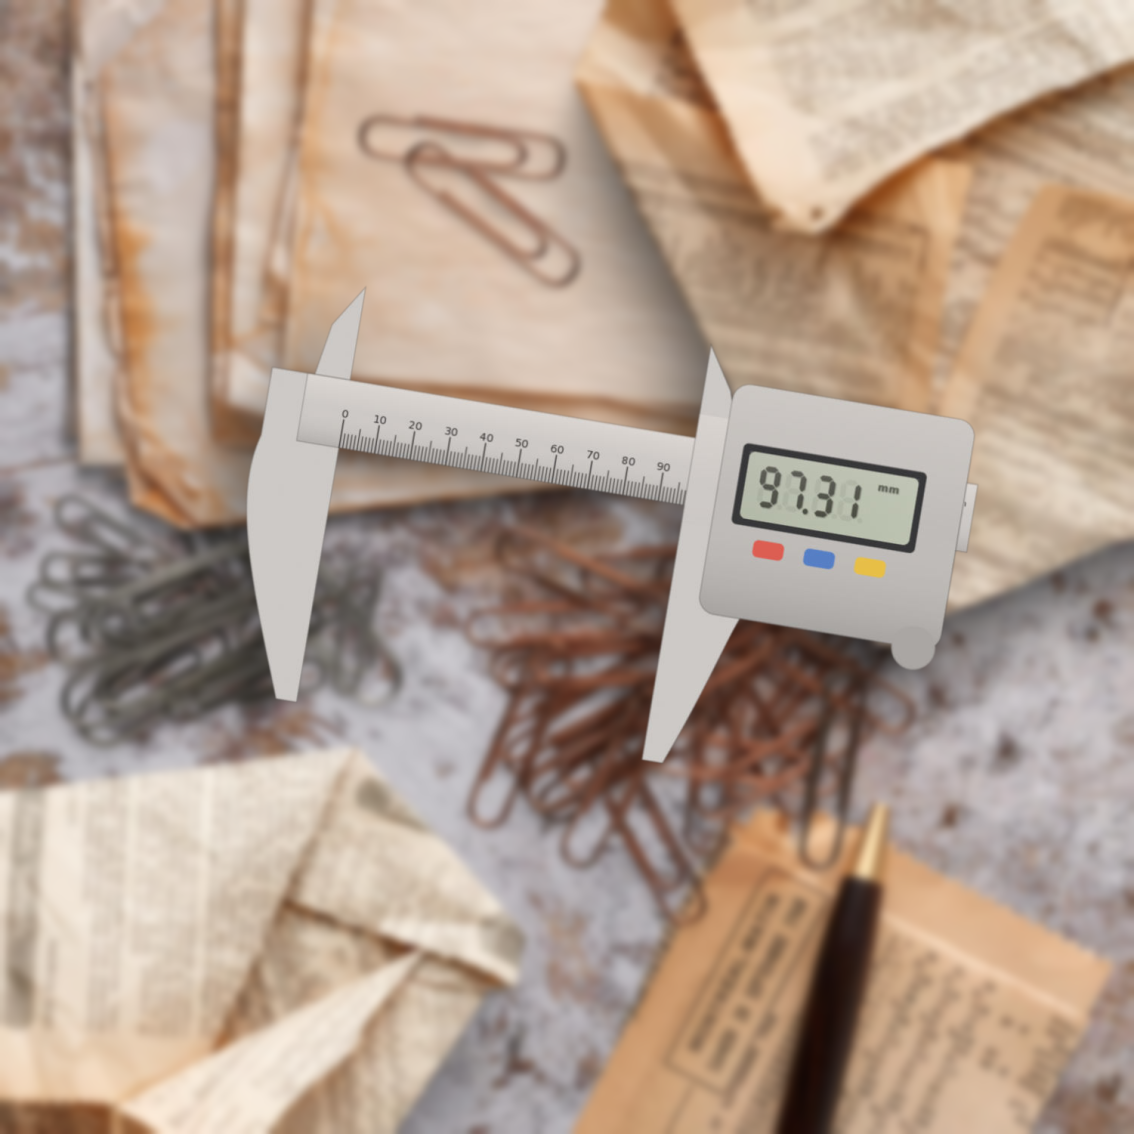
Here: 97.31 (mm)
